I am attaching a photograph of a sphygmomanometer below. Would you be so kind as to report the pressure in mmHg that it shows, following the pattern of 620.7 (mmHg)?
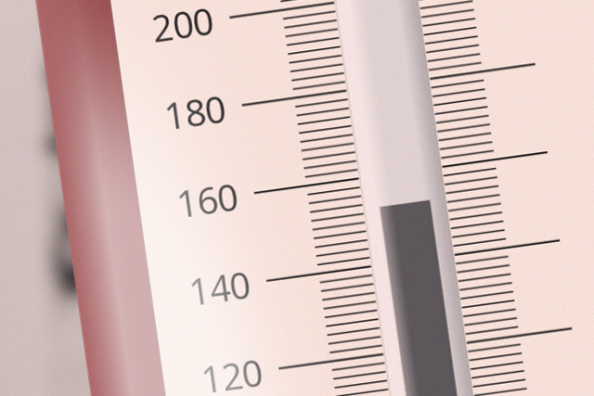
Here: 153 (mmHg)
